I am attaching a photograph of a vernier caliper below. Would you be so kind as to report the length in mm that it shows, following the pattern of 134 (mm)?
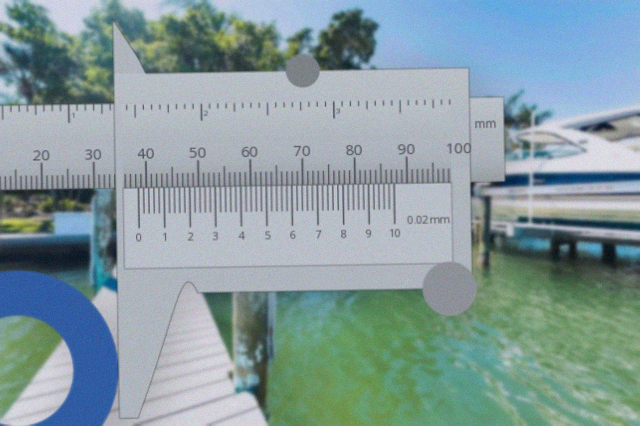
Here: 38.5 (mm)
